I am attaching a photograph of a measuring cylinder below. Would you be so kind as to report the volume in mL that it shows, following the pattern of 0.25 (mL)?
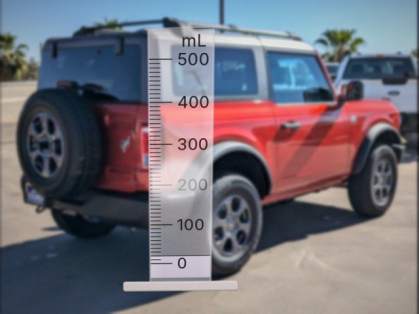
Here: 20 (mL)
